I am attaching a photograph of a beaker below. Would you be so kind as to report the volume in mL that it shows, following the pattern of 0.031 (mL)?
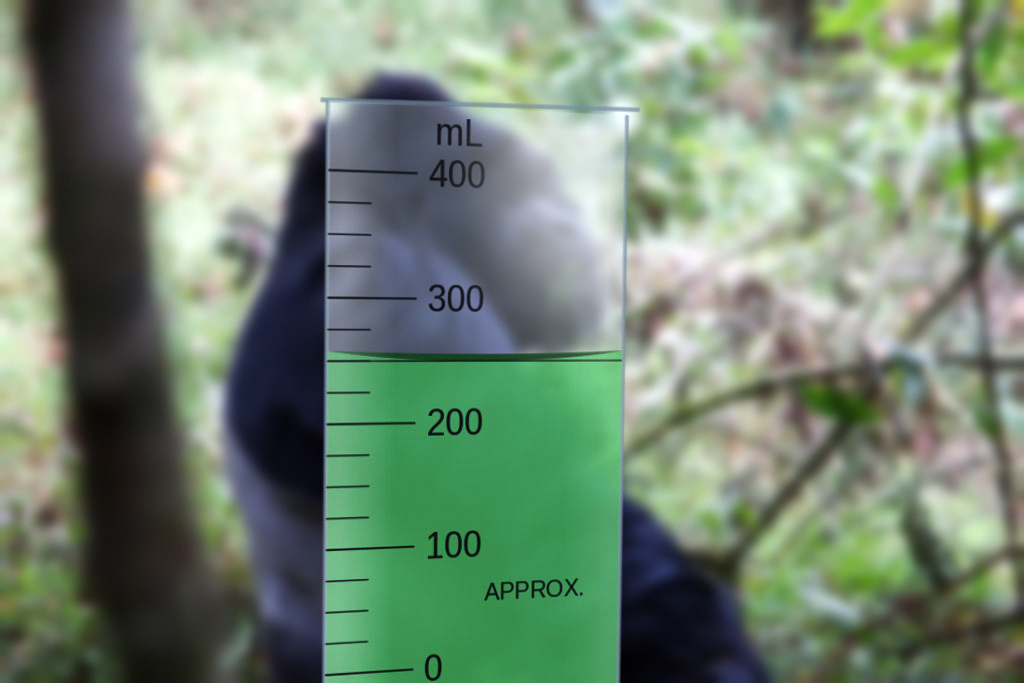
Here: 250 (mL)
